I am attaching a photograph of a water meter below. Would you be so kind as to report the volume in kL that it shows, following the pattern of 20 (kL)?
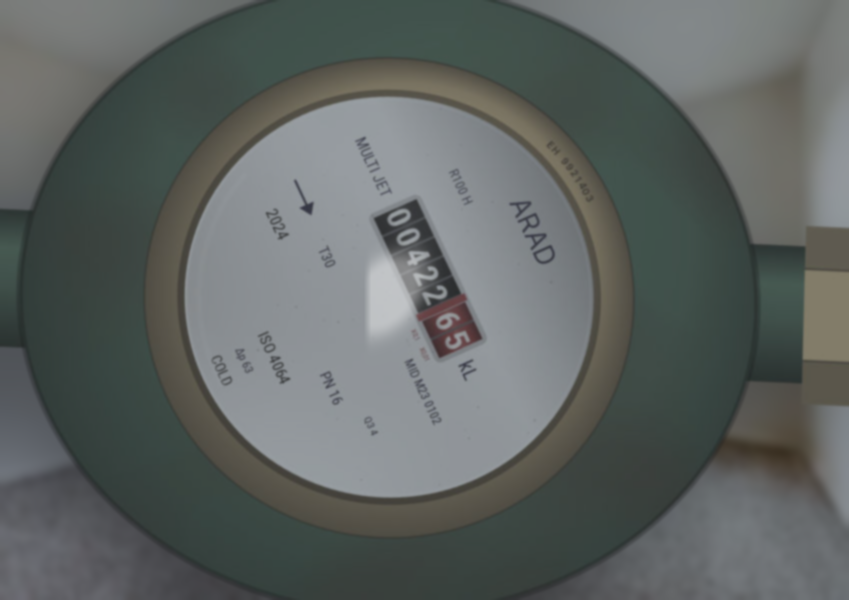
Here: 422.65 (kL)
